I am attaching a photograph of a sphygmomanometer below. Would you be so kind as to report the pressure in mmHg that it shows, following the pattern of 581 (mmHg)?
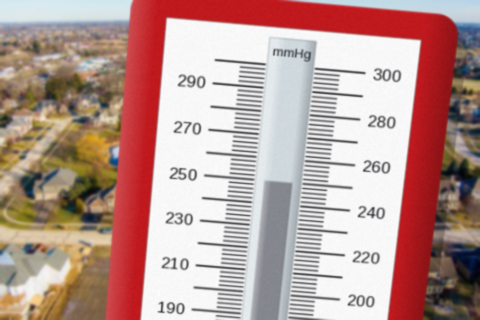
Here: 250 (mmHg)
